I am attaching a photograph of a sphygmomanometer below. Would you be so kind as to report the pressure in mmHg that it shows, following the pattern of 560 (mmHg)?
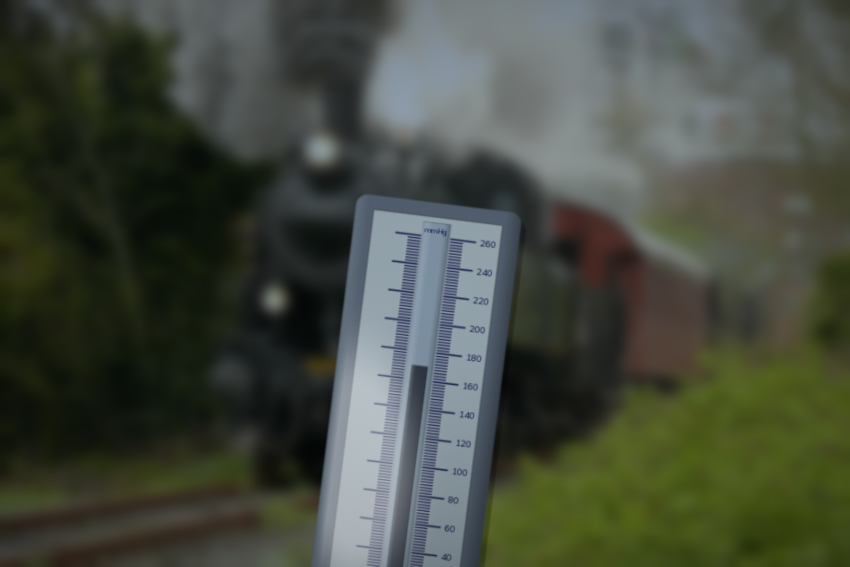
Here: 170 (mmHg)
